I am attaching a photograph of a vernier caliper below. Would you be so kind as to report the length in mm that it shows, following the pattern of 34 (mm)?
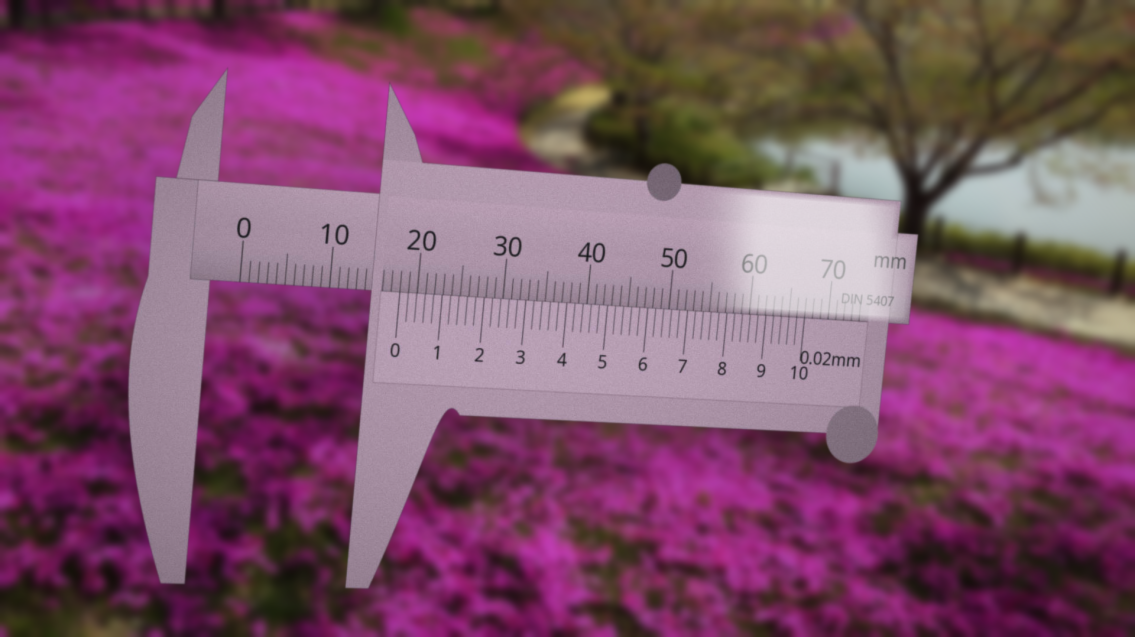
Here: 18.0 (mm)
